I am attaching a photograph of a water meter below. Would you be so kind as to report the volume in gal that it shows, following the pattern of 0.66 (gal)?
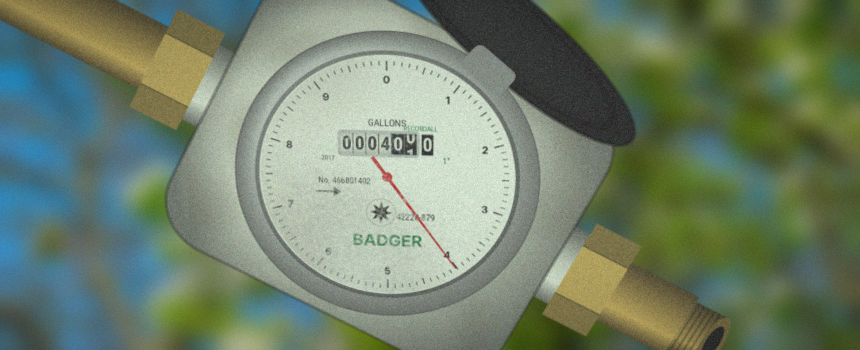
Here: 4004.0 (gal)
